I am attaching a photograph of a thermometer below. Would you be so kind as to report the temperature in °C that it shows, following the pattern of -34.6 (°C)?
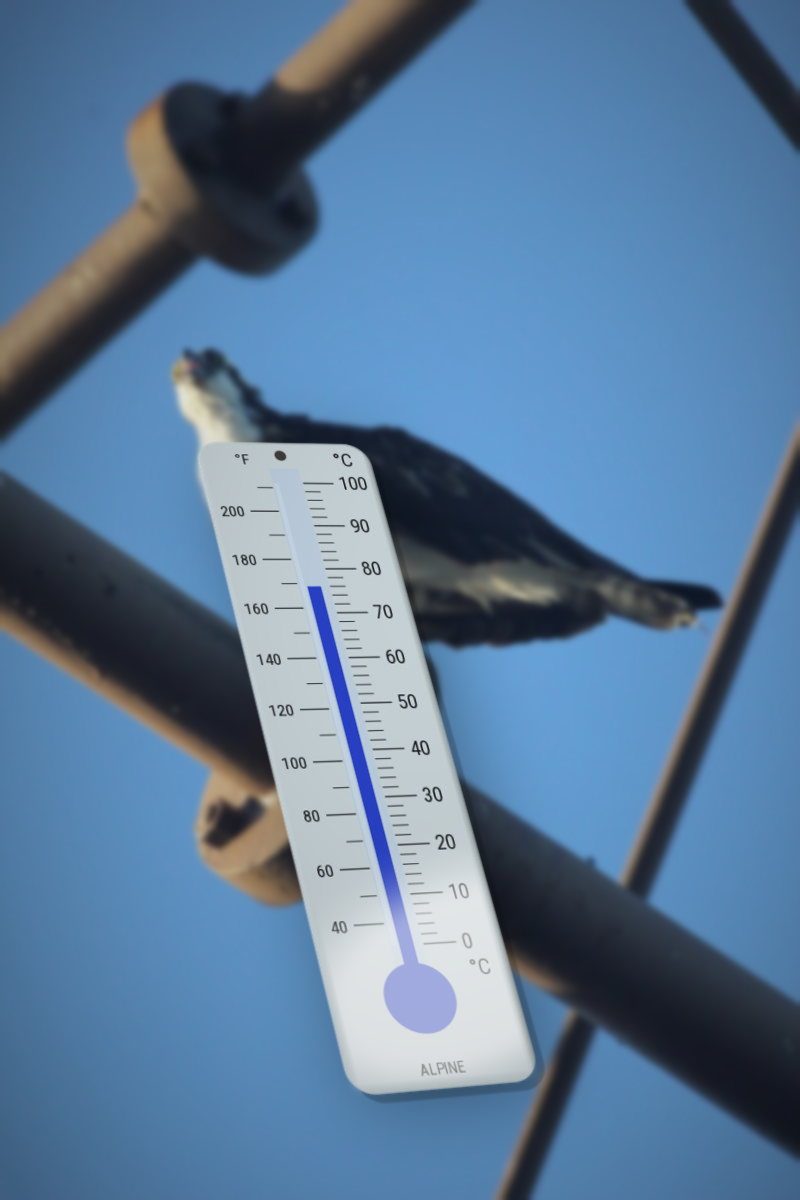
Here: 76 (°C)
